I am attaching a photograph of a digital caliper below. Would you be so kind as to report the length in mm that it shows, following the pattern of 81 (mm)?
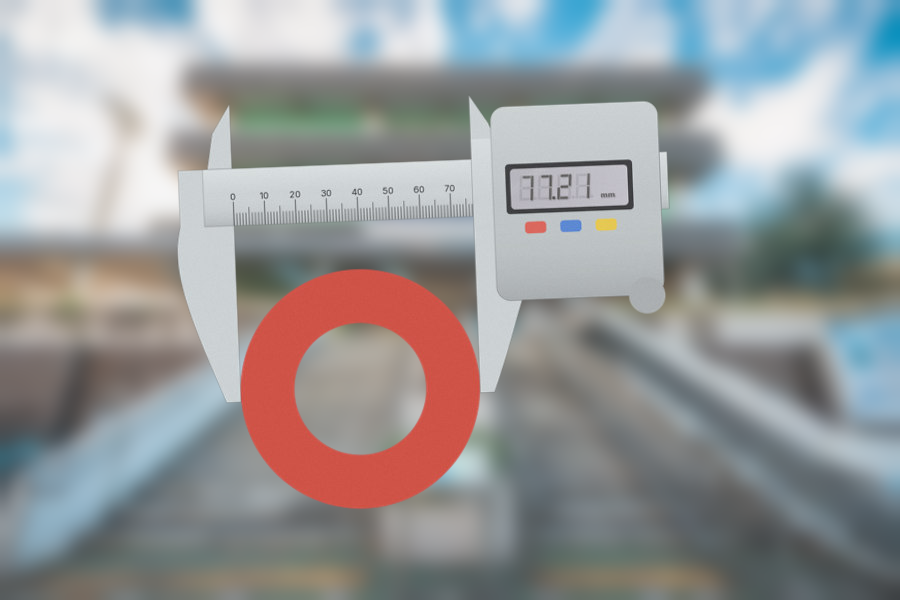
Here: 77.21 (mm)
